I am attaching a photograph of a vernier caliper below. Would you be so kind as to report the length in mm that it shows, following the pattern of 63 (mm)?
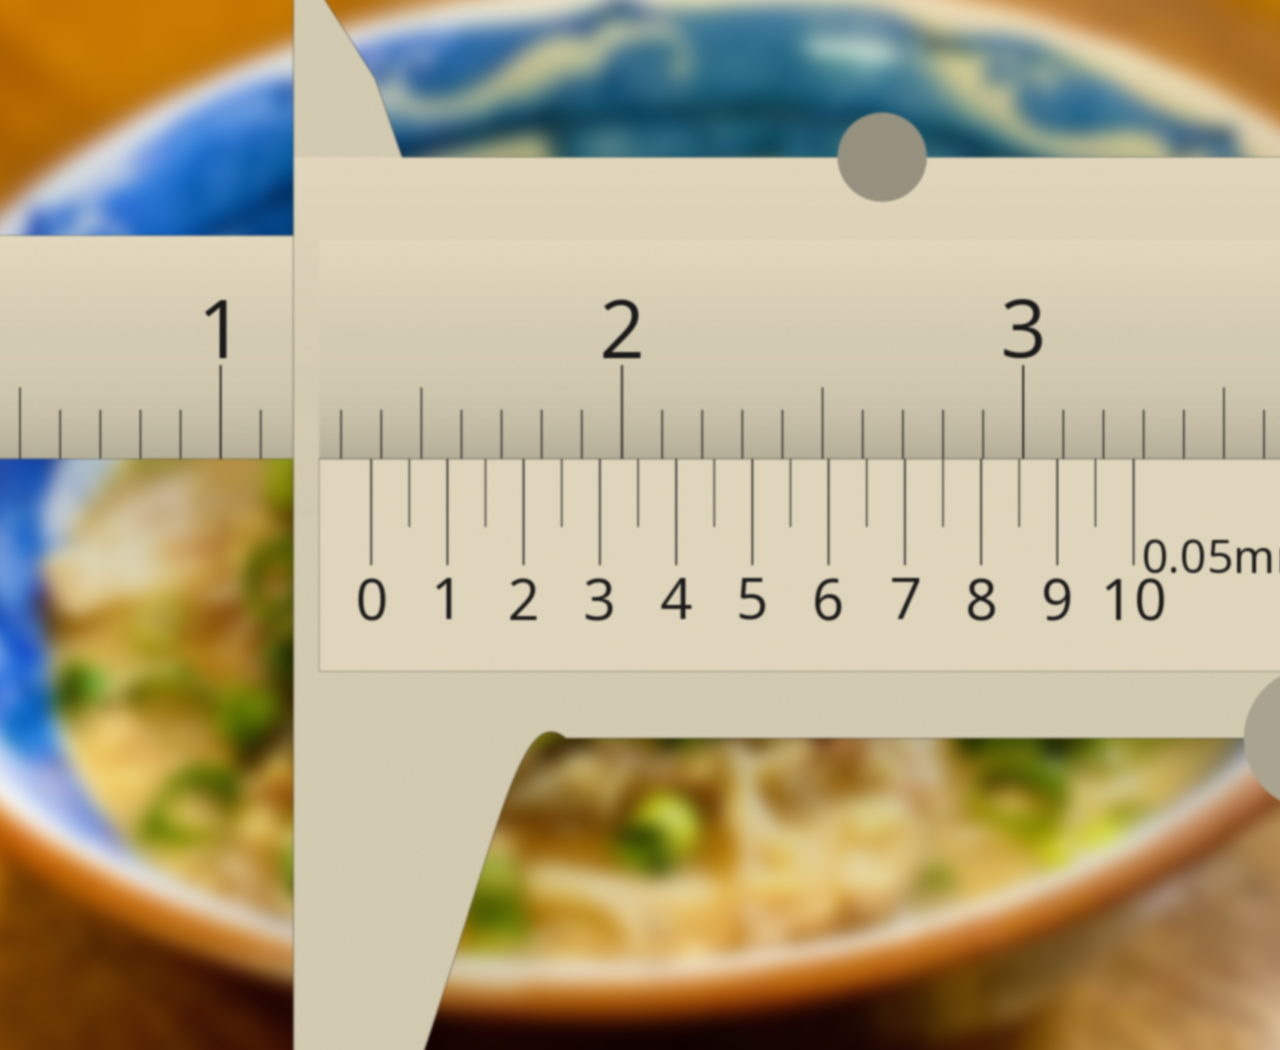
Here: 13.75 (mm)
